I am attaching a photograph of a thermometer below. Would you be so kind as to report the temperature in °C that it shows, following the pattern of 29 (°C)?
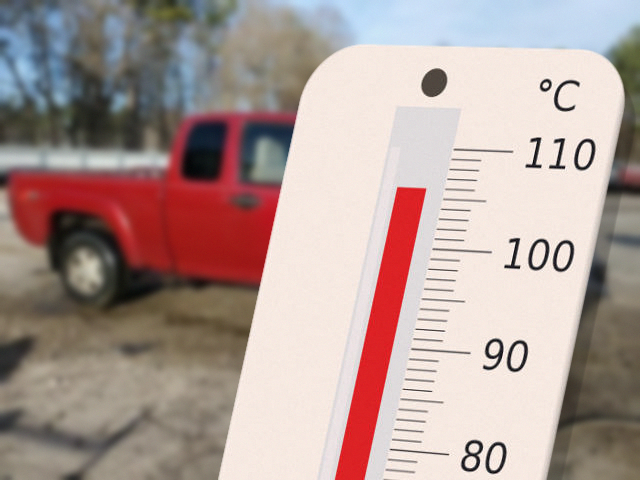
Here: 106 (°C)
